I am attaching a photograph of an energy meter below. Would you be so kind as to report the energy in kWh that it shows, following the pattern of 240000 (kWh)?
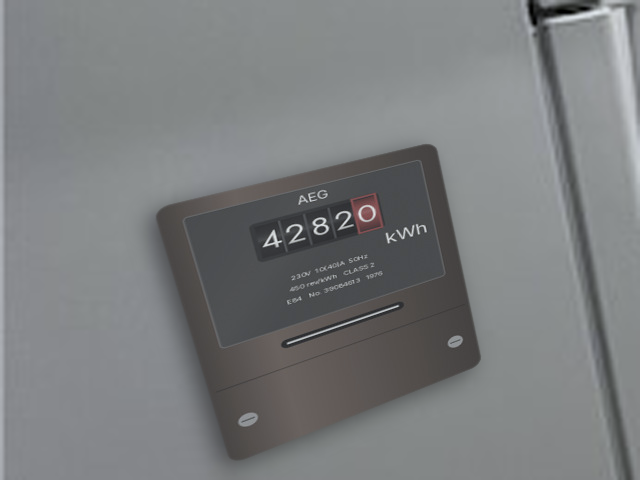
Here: 4282.0 (kWh)
